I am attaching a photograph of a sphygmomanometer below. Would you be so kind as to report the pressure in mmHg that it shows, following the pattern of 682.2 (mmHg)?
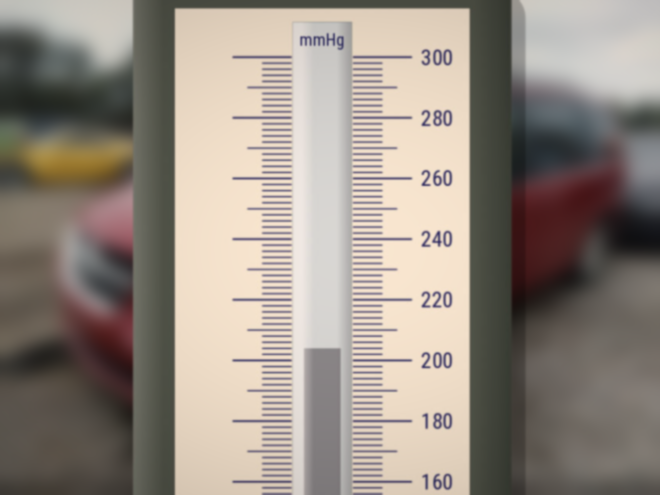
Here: 204 (mmHg)
